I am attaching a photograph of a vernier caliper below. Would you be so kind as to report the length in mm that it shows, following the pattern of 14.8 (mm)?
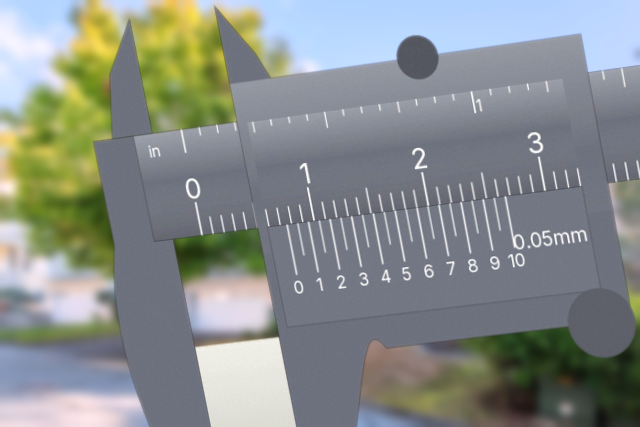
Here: 7.6 (mm)
